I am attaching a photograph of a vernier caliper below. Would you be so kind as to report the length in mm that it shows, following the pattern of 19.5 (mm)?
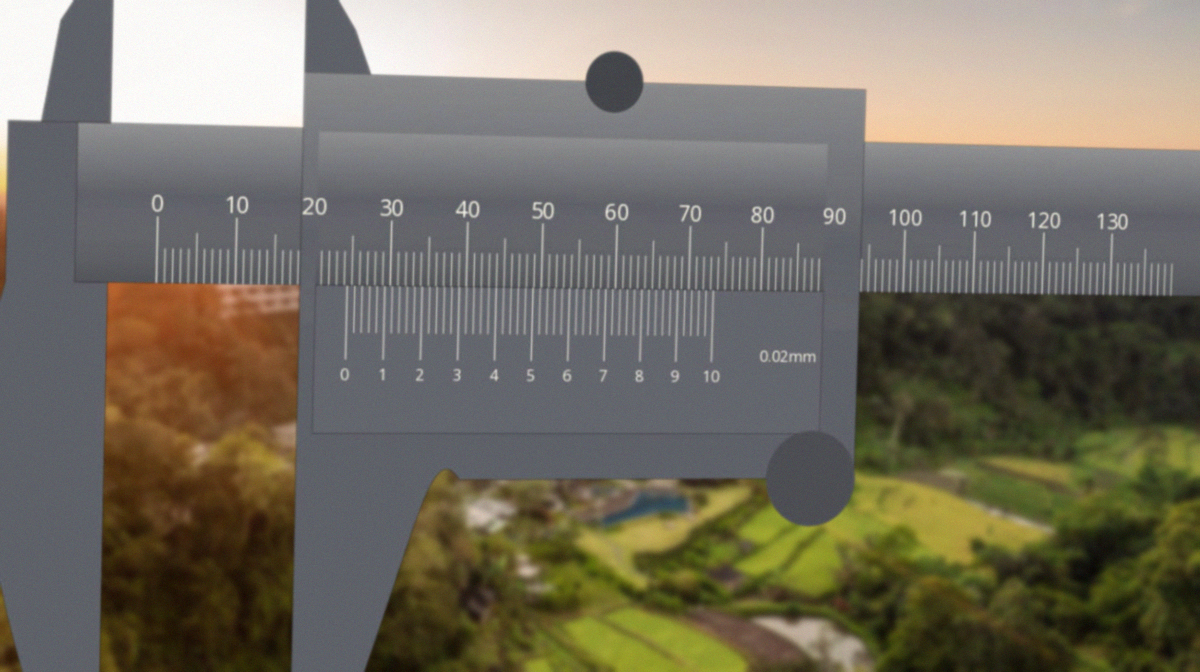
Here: 24.4 (mm)
